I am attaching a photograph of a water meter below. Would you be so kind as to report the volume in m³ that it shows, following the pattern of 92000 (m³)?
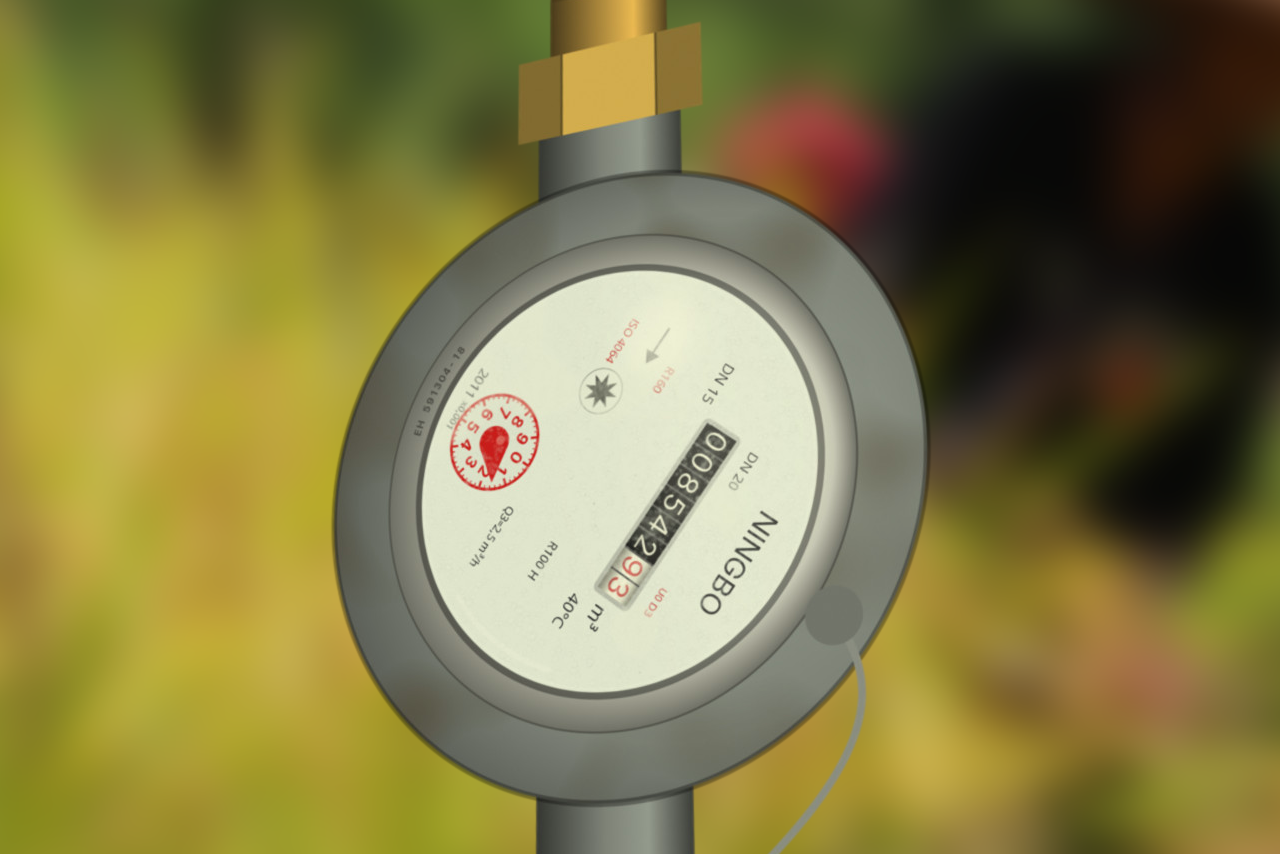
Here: 8542.931 (m³)
